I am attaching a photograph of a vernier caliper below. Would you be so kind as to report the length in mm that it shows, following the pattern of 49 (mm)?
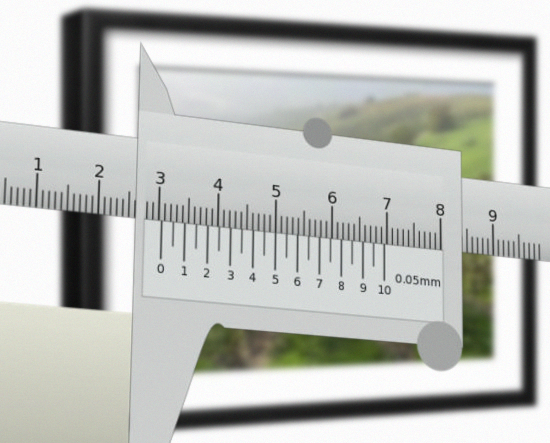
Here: 30.5 (mm)
